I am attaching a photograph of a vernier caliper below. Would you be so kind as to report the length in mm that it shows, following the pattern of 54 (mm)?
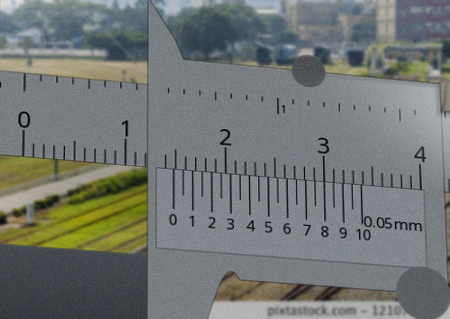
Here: 14.8 (mm)
